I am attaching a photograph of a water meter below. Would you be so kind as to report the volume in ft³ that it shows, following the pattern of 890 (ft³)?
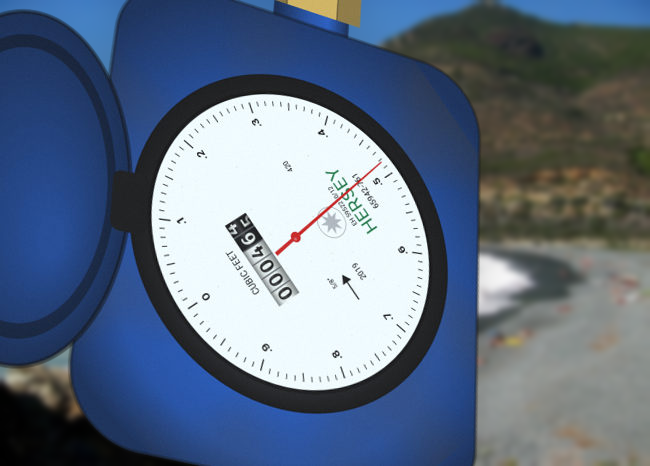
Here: 464.48 (ft³)
